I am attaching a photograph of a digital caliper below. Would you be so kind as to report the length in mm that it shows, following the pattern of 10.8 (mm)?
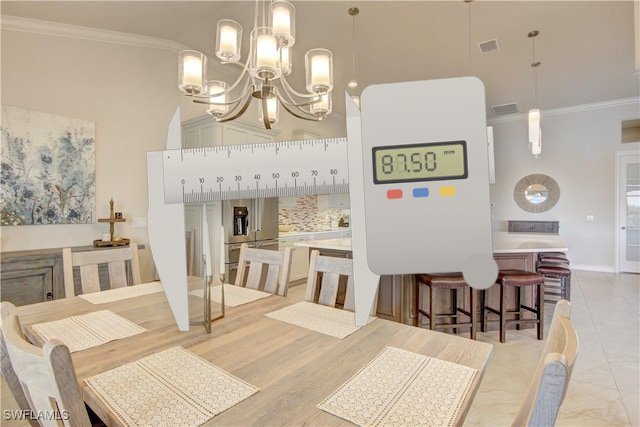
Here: 87.50 (mm)
